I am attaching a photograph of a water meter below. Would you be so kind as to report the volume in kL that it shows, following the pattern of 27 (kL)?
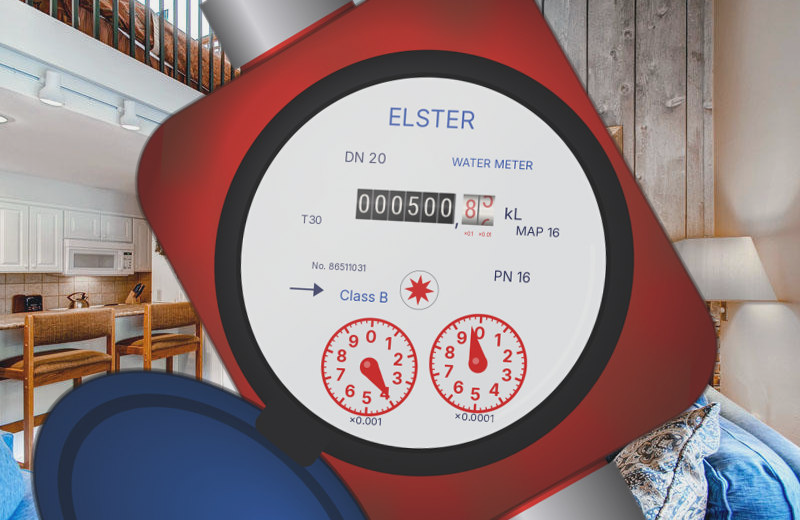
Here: 500.8539 (kL)
